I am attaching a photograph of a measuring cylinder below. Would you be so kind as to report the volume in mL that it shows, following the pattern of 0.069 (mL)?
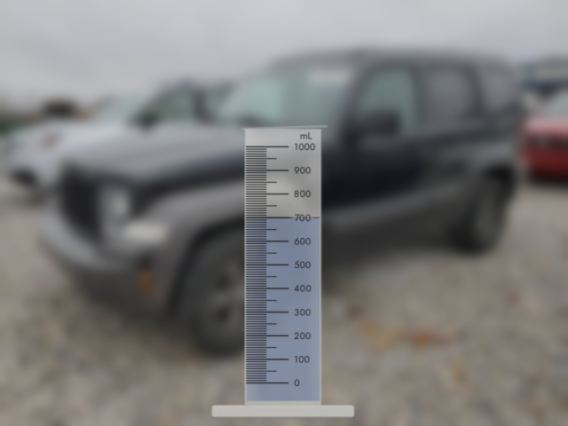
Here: 700 (mL)
